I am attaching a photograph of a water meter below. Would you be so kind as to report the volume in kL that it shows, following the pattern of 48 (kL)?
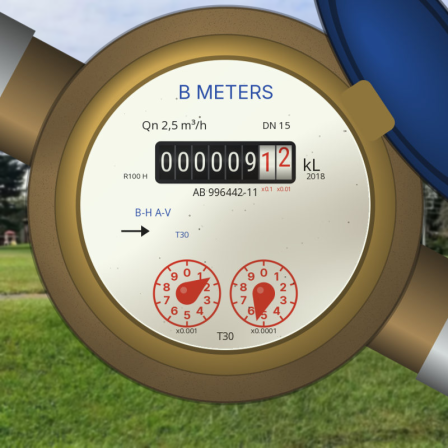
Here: 9.1215 (kL)
